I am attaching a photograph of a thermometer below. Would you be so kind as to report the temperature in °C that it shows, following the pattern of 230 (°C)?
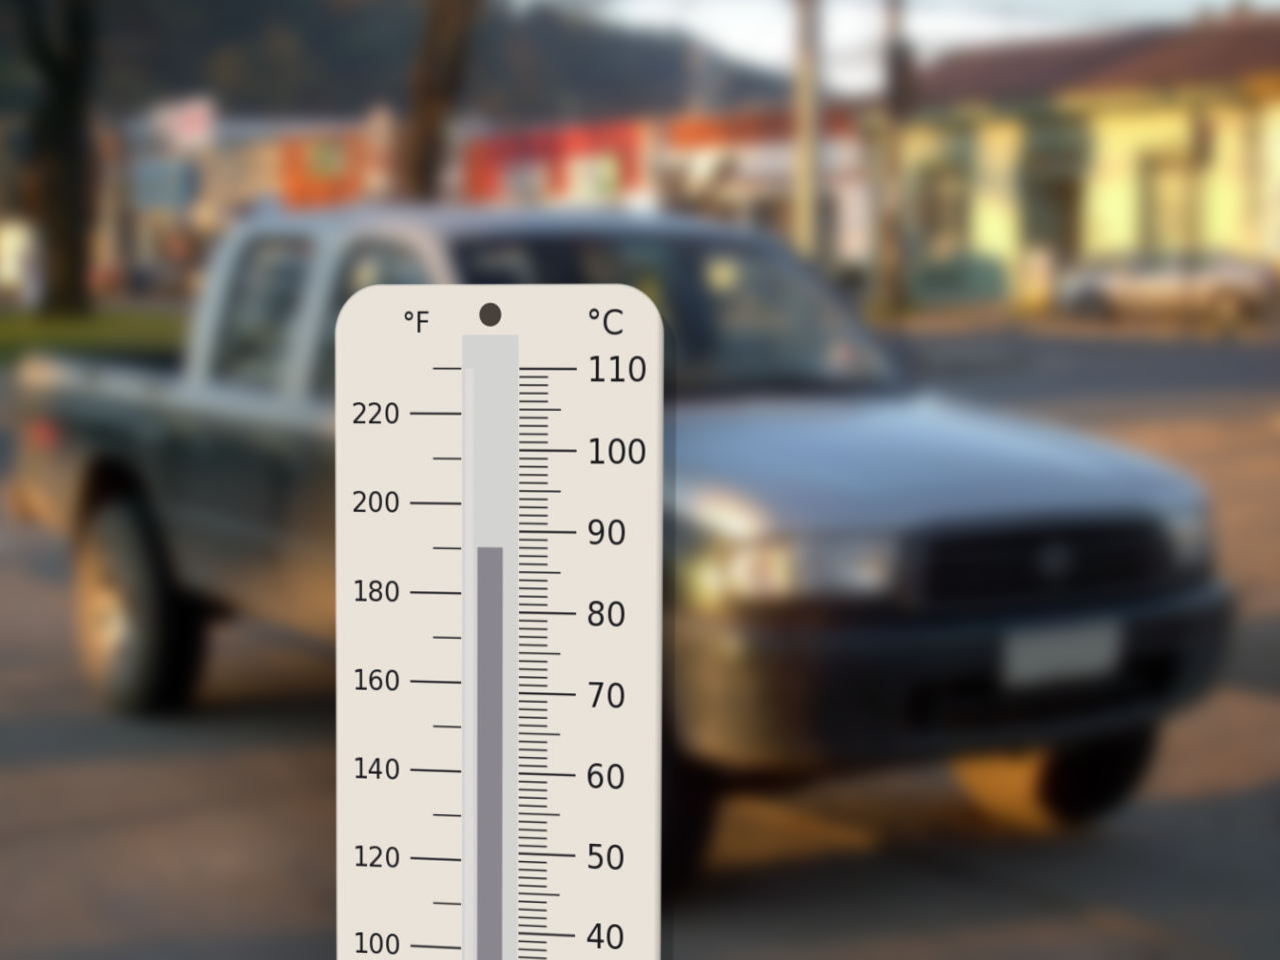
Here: 88 (°C)
